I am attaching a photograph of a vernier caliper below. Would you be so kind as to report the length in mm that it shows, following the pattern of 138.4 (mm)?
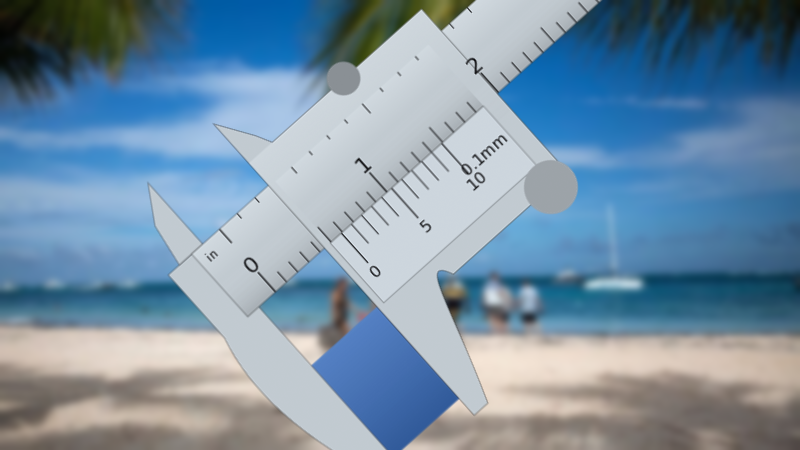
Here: 5.9 (mm)
